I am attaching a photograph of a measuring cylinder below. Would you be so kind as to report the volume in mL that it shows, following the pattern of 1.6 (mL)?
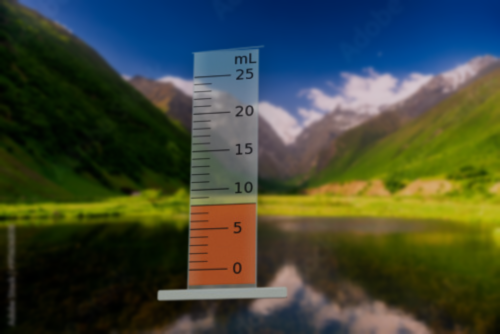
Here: 8 (mL)
